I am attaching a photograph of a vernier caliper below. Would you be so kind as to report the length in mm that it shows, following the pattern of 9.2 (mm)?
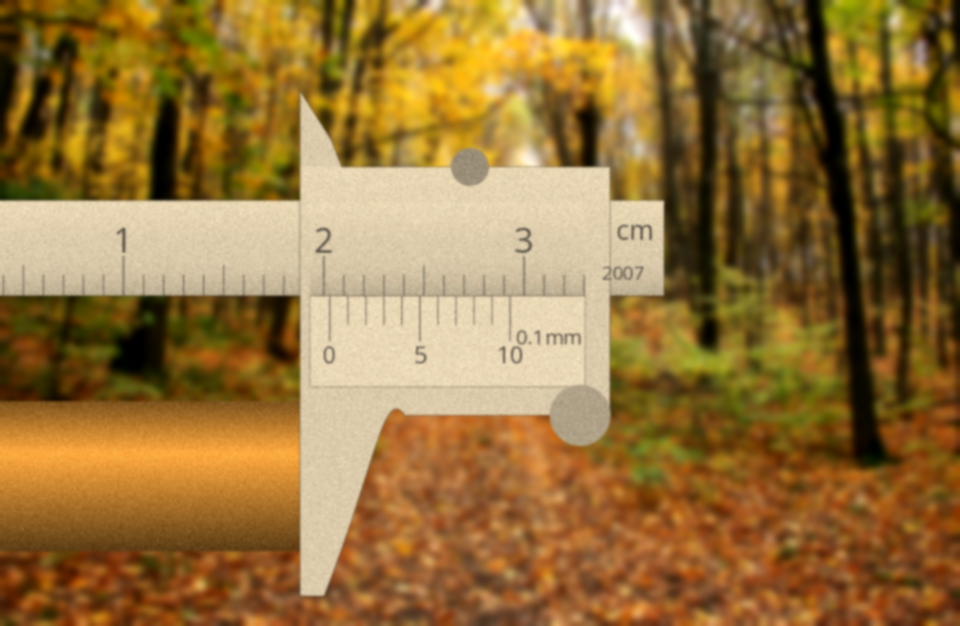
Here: 20.3 (mm)
